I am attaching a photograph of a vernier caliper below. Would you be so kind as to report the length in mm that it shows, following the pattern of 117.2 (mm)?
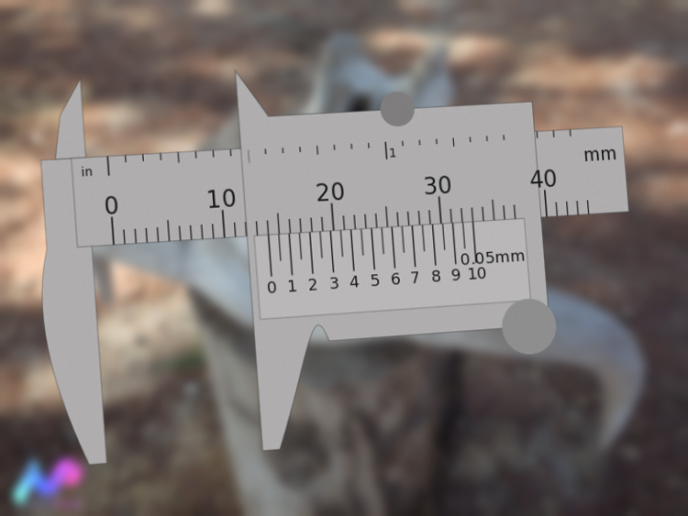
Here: 14.0 (mm)
